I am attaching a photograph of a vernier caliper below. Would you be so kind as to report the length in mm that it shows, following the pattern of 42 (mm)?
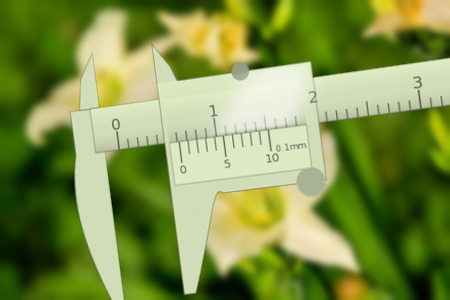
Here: 6.2 (mm)
